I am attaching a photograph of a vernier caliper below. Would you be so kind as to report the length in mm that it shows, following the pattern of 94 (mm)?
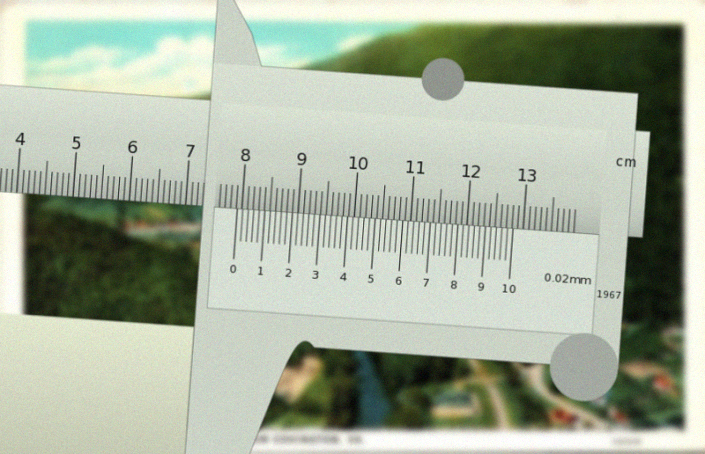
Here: 79.2 (mm)
